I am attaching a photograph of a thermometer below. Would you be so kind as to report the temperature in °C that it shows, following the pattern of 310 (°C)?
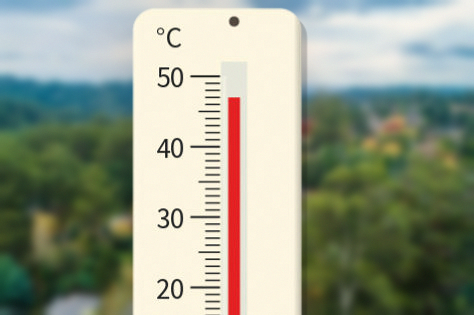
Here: 47 (°C)
